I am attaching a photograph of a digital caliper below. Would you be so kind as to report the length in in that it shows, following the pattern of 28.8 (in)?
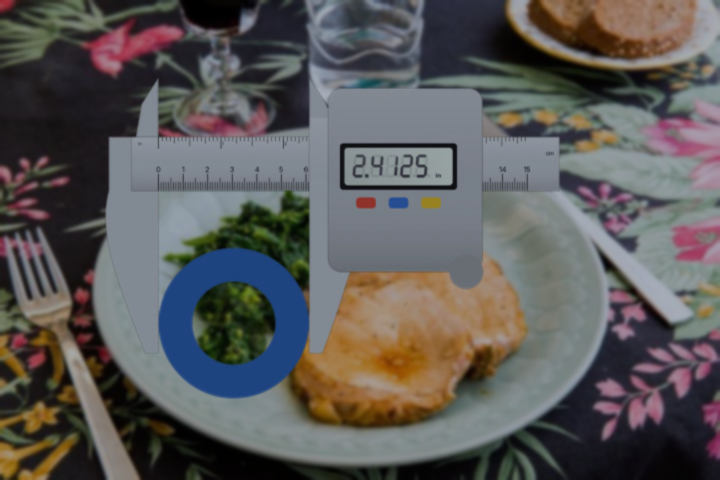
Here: 2.4125 (in)
